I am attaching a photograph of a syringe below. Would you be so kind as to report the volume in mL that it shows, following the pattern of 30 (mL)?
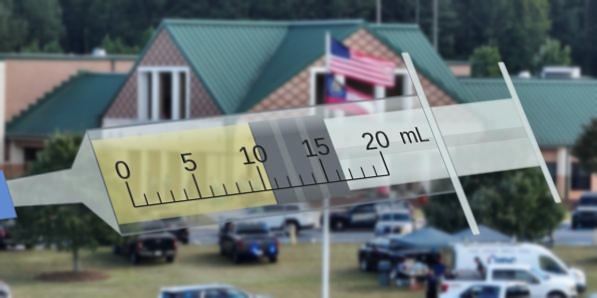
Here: 10.5 (mL)
